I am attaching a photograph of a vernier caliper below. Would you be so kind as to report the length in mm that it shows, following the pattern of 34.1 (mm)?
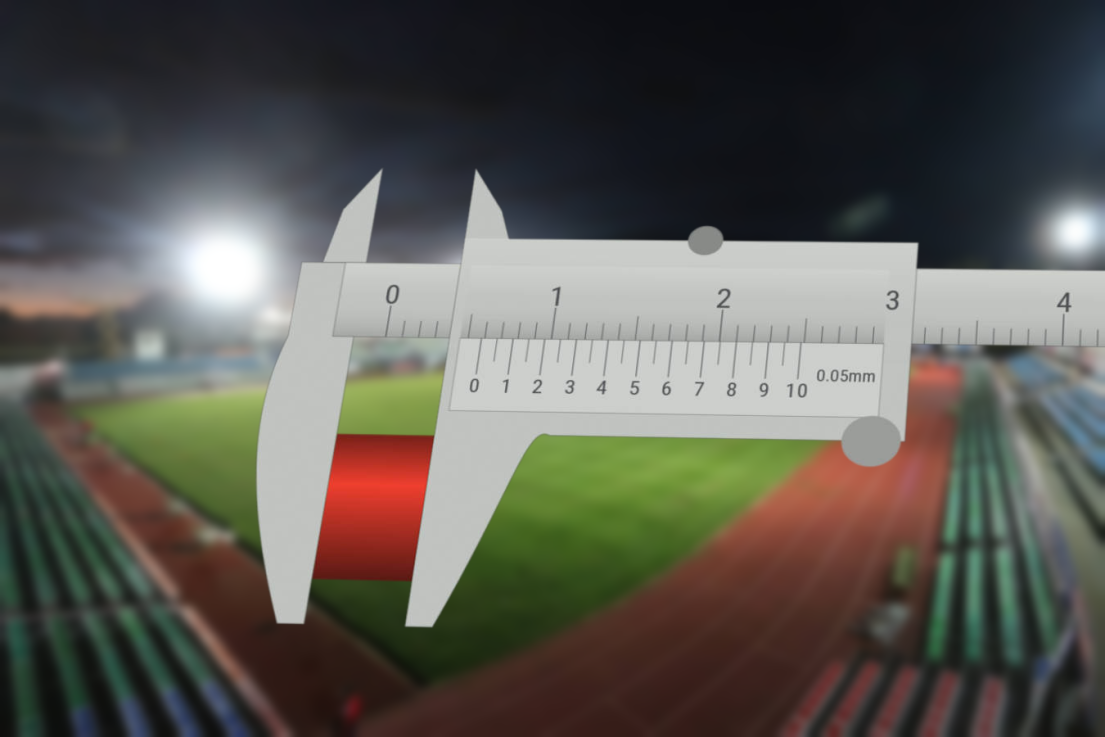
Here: 5.8 (mm)
